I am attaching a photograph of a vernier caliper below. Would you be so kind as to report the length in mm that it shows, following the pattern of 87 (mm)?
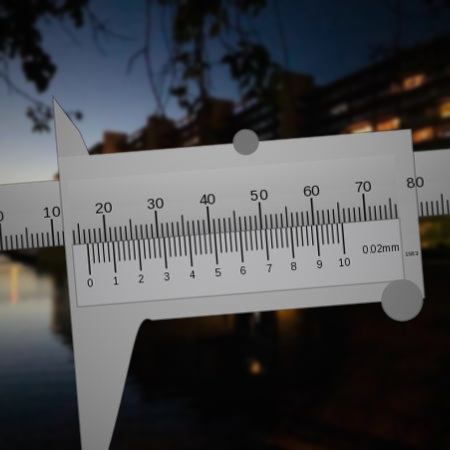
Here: 16.5 (mm)
